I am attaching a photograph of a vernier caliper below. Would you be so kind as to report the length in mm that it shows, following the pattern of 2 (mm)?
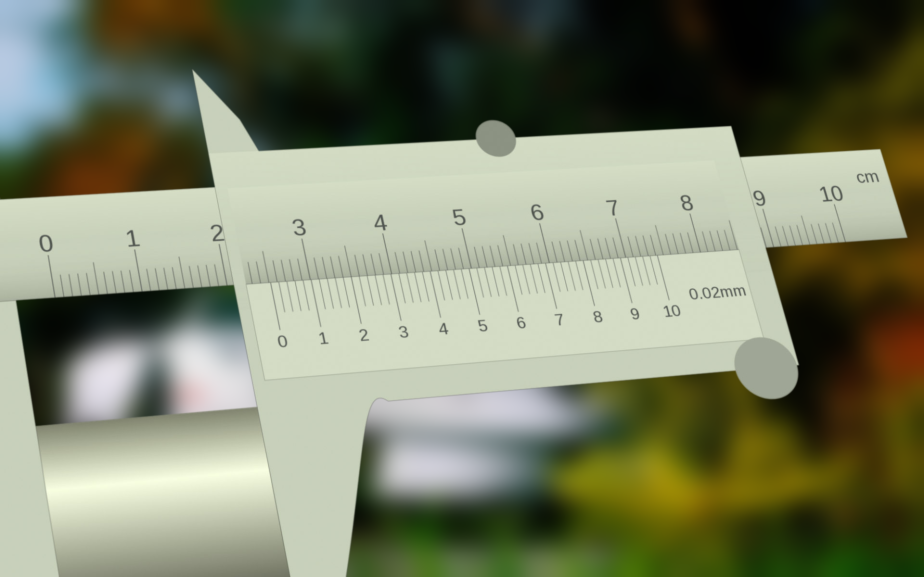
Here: 25.2 (mm)
